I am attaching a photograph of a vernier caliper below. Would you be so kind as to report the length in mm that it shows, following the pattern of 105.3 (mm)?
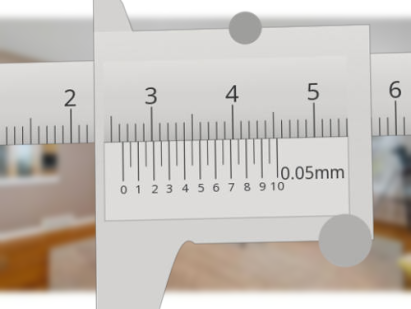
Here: 26.4 (mm)
